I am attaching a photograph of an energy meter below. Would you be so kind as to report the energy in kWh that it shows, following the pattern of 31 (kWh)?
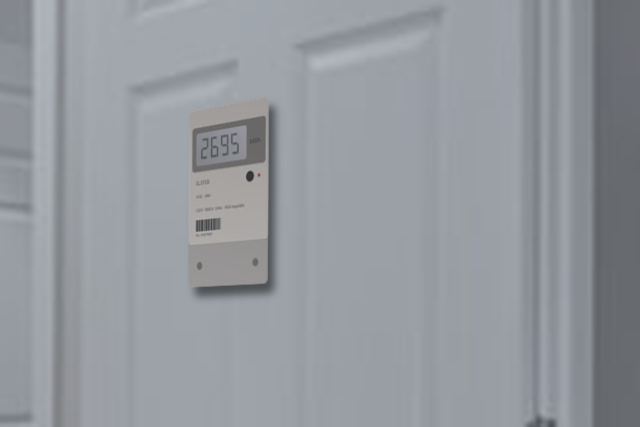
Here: 2695 (kWh)
